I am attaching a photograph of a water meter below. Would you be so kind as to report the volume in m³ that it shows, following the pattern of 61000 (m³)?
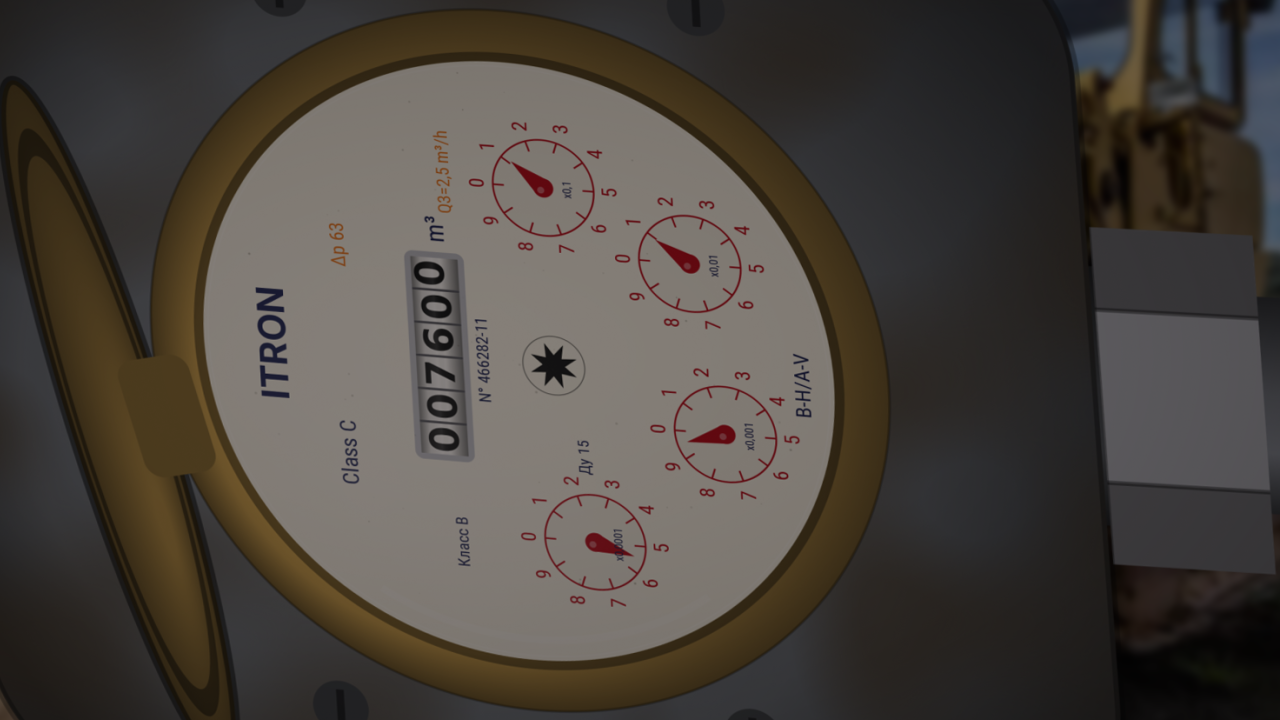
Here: 7600.1095 (m³)
